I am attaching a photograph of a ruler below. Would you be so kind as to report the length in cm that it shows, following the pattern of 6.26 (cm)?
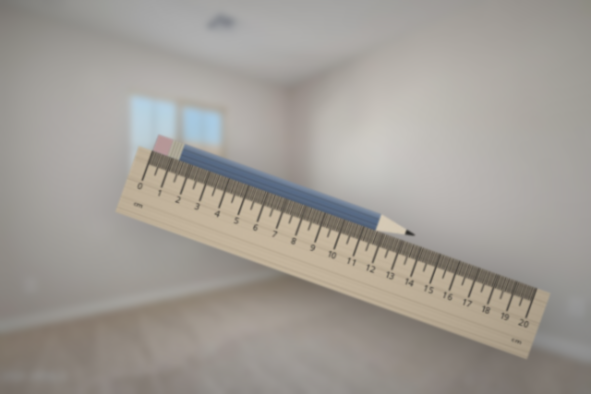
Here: 13.5 (cm)
